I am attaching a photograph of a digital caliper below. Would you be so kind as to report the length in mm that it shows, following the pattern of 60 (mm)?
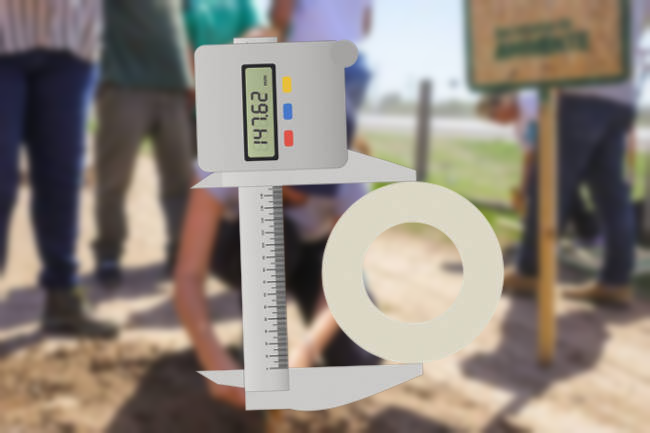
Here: 147.62 (mm)
